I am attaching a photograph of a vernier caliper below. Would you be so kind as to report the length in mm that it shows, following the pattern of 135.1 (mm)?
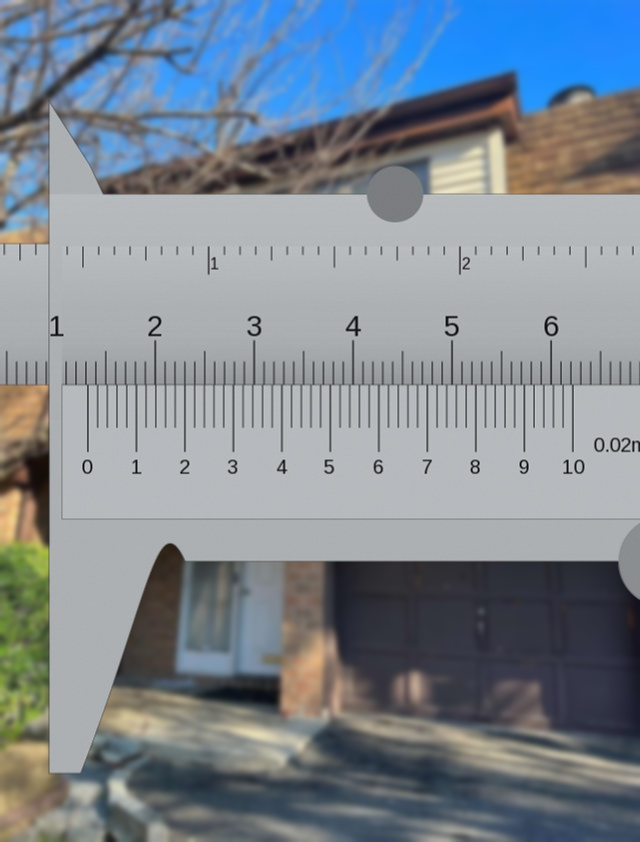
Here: 13.2 (mm)
